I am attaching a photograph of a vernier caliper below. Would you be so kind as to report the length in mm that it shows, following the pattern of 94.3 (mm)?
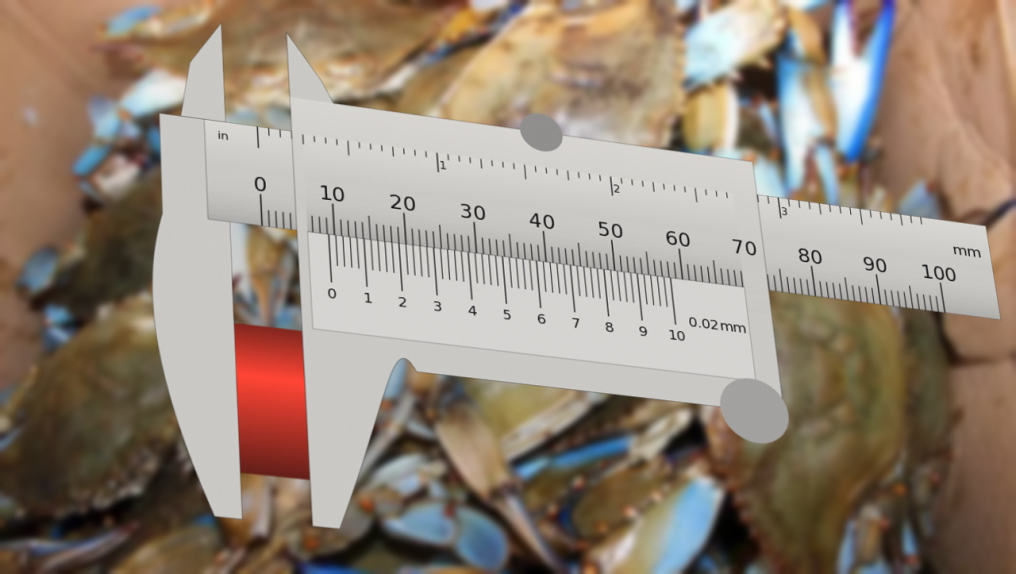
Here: 9.2 (mm)
